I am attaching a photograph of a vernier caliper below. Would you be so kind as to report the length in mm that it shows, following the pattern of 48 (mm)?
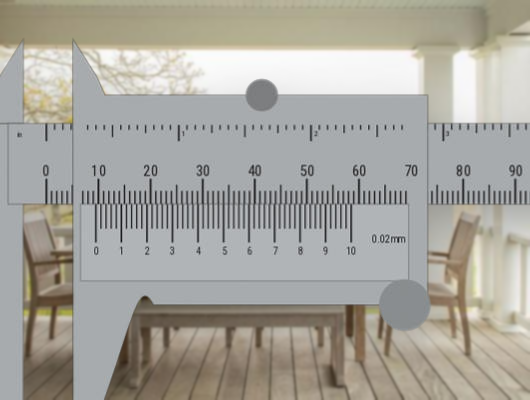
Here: 9.5 (mm)
